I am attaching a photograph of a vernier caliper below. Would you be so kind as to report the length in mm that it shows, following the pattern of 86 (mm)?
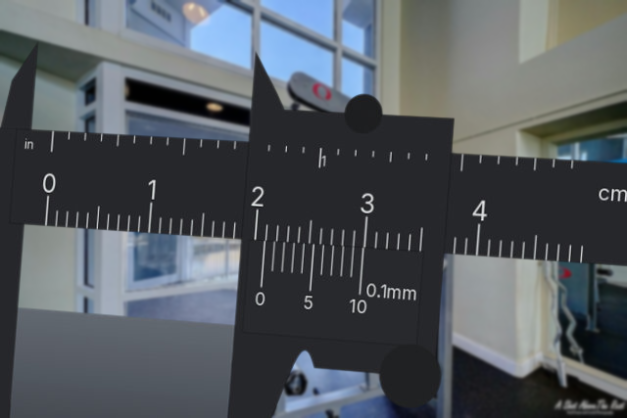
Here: 20.9 (mm)
